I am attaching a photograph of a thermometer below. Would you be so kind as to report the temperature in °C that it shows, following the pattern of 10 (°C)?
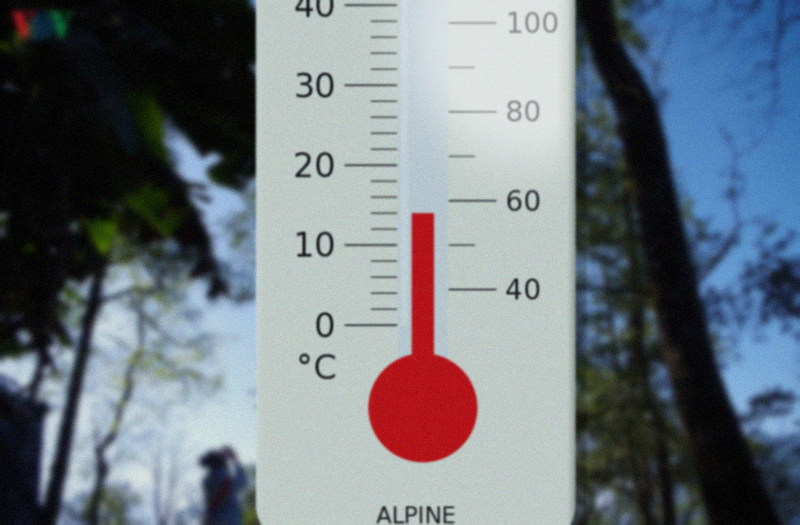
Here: 14 (°C)
